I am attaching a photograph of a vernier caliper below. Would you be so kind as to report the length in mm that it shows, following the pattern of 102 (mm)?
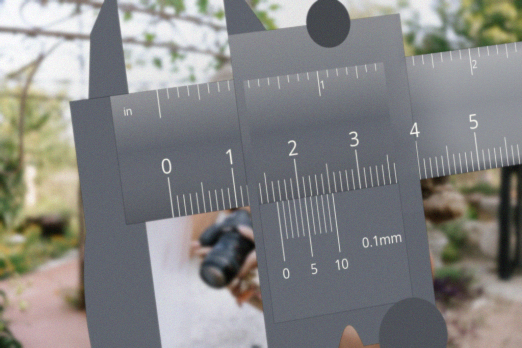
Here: 16.4 (mm)
